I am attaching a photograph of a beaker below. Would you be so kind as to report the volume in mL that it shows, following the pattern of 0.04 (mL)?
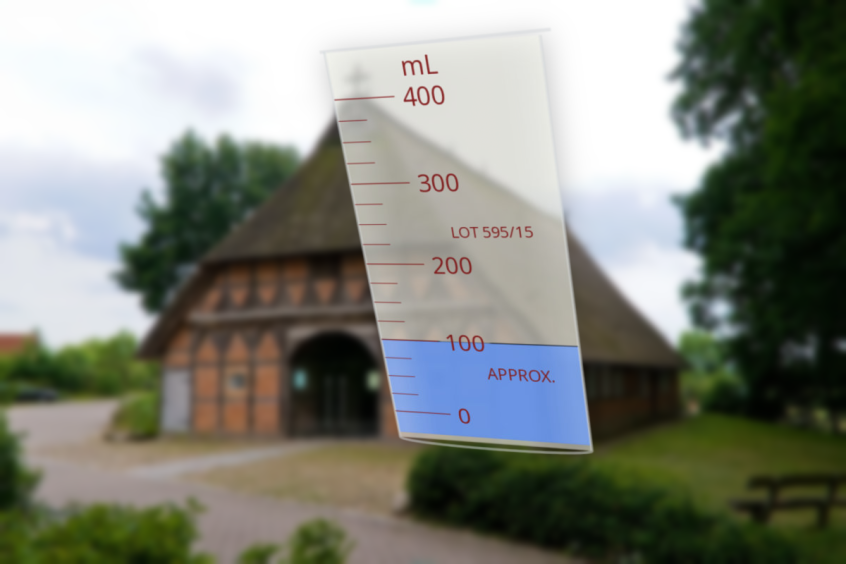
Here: 100 (mL)
